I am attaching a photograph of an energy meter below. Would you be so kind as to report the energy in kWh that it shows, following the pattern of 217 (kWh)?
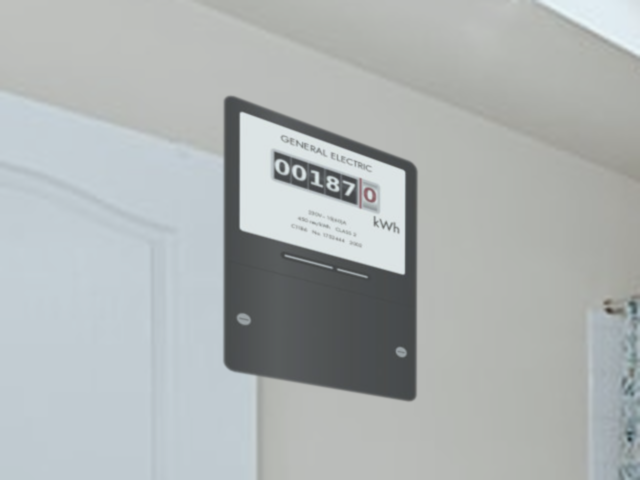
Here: 187.0 (kWh)
